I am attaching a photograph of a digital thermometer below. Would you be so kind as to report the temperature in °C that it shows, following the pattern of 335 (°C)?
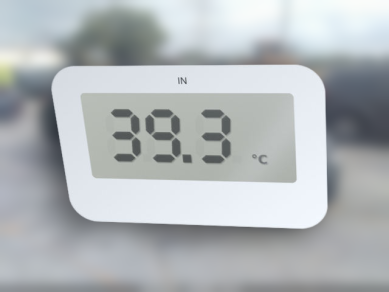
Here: 39.3 (°C)
